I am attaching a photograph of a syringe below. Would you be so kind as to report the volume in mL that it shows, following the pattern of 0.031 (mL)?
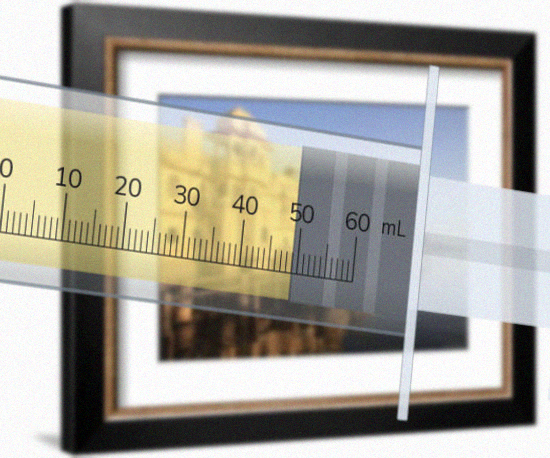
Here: 49 (mL)
